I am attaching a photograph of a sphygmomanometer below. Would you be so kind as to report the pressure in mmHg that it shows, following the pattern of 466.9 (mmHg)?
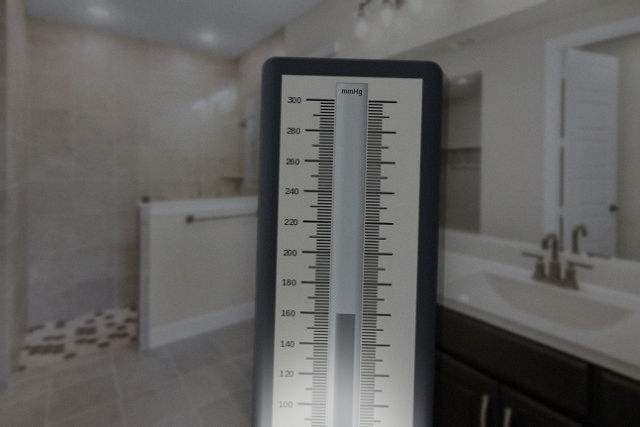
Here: 160 (mmHg)
